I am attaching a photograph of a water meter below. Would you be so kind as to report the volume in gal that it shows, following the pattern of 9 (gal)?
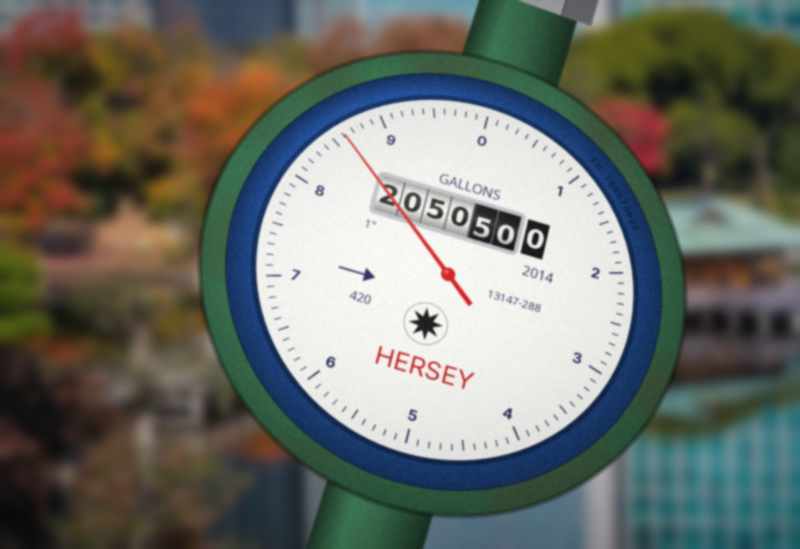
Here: 2050498.6 (gal)
